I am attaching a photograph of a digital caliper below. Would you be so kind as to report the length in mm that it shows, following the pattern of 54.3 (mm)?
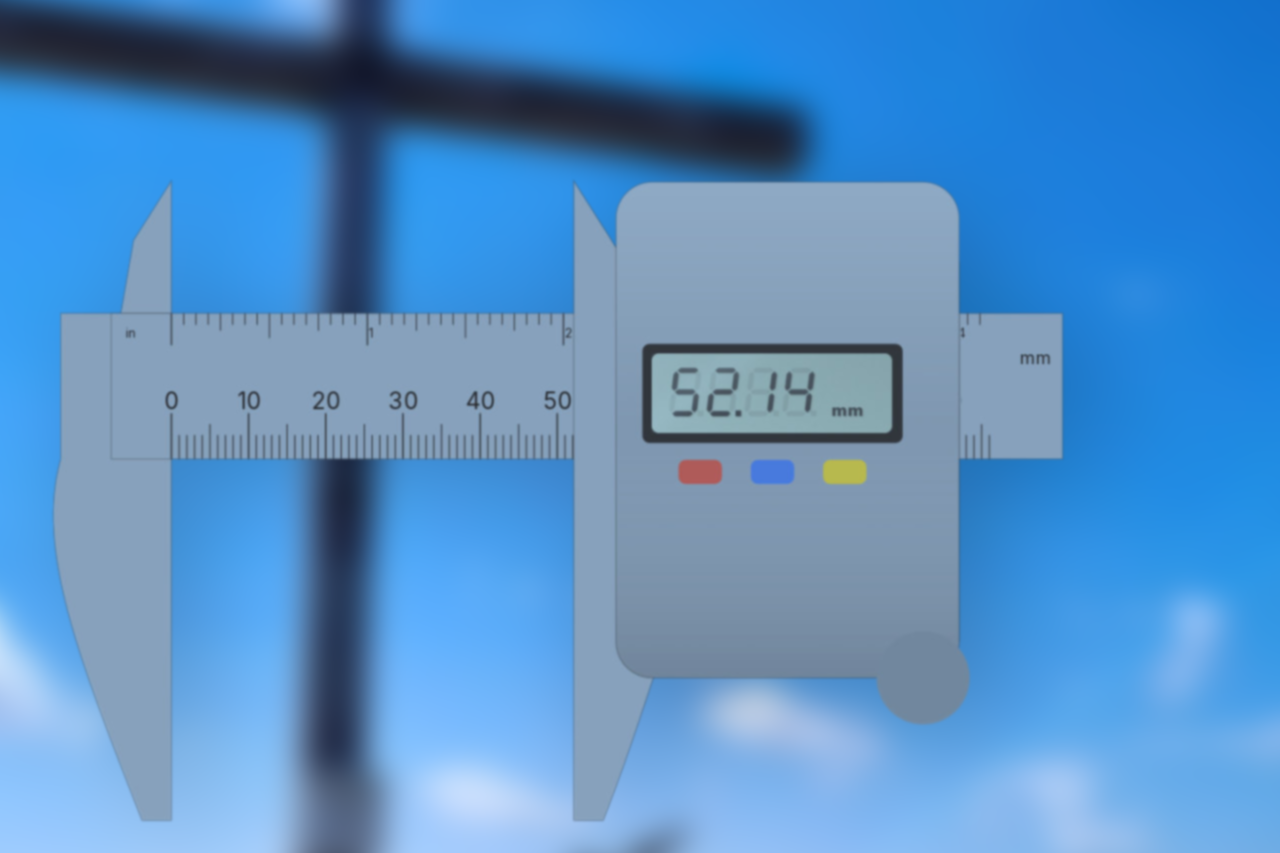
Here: 52.14 (mm)
